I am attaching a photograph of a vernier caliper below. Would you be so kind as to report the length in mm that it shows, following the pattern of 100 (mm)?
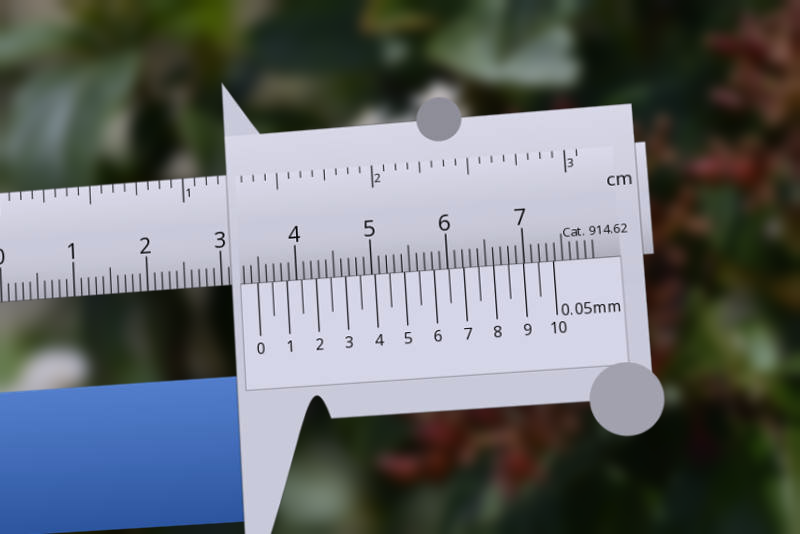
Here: 34.8 (mm)
